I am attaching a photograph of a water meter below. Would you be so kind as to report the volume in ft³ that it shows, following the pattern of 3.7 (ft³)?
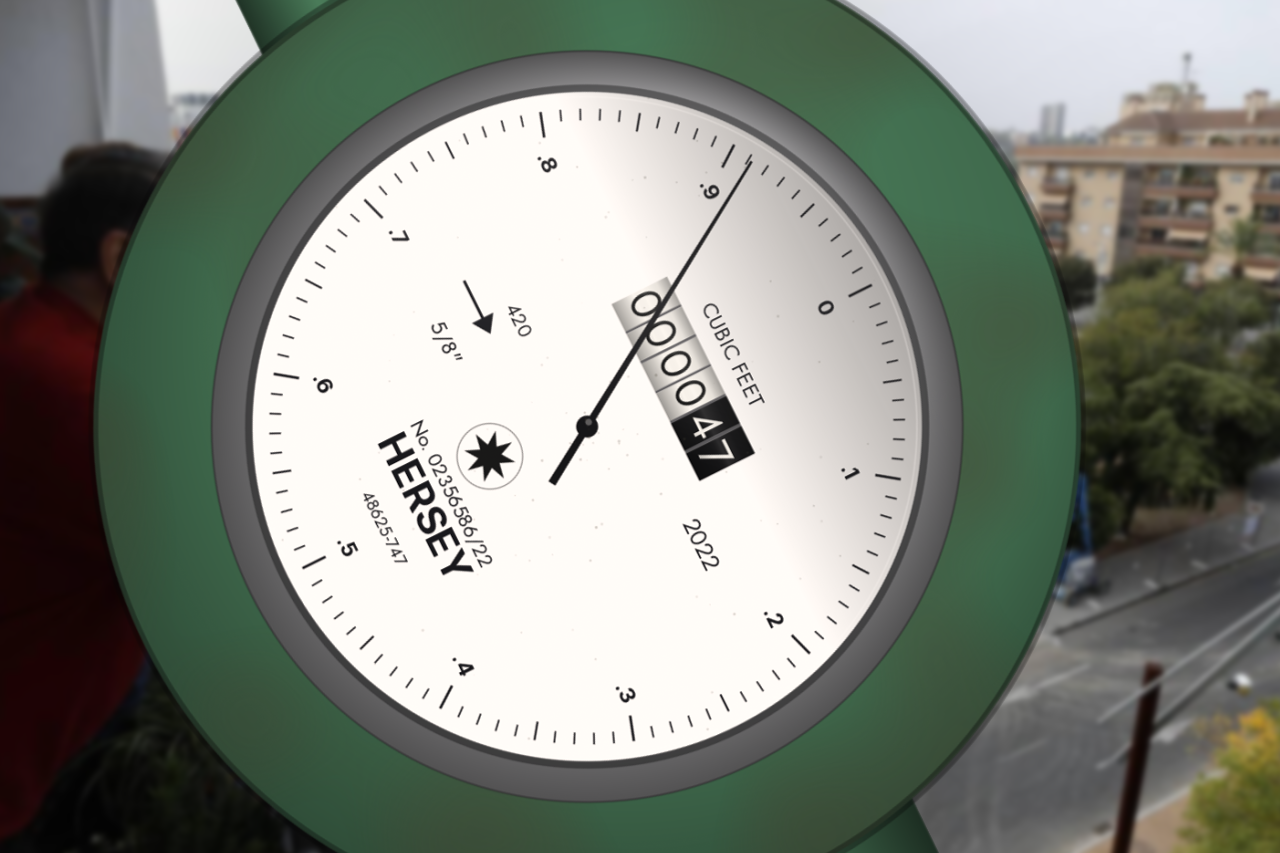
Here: 46.91 (ft³)
